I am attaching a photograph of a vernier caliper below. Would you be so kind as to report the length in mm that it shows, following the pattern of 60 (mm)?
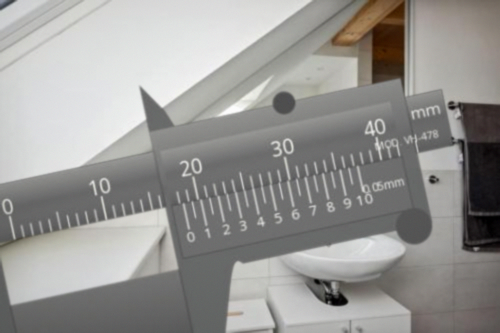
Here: 18.4 (mm)
